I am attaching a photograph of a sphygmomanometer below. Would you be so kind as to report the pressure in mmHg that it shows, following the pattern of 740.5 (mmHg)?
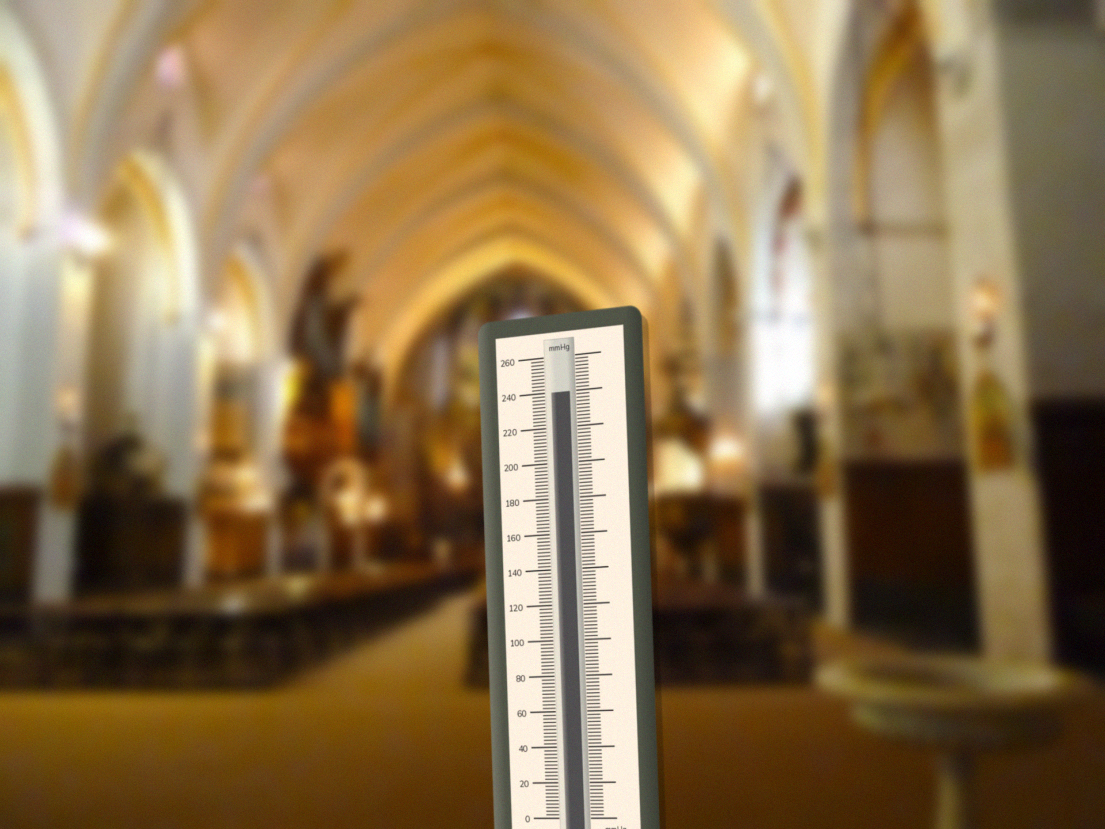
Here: 240 (mmHg)
